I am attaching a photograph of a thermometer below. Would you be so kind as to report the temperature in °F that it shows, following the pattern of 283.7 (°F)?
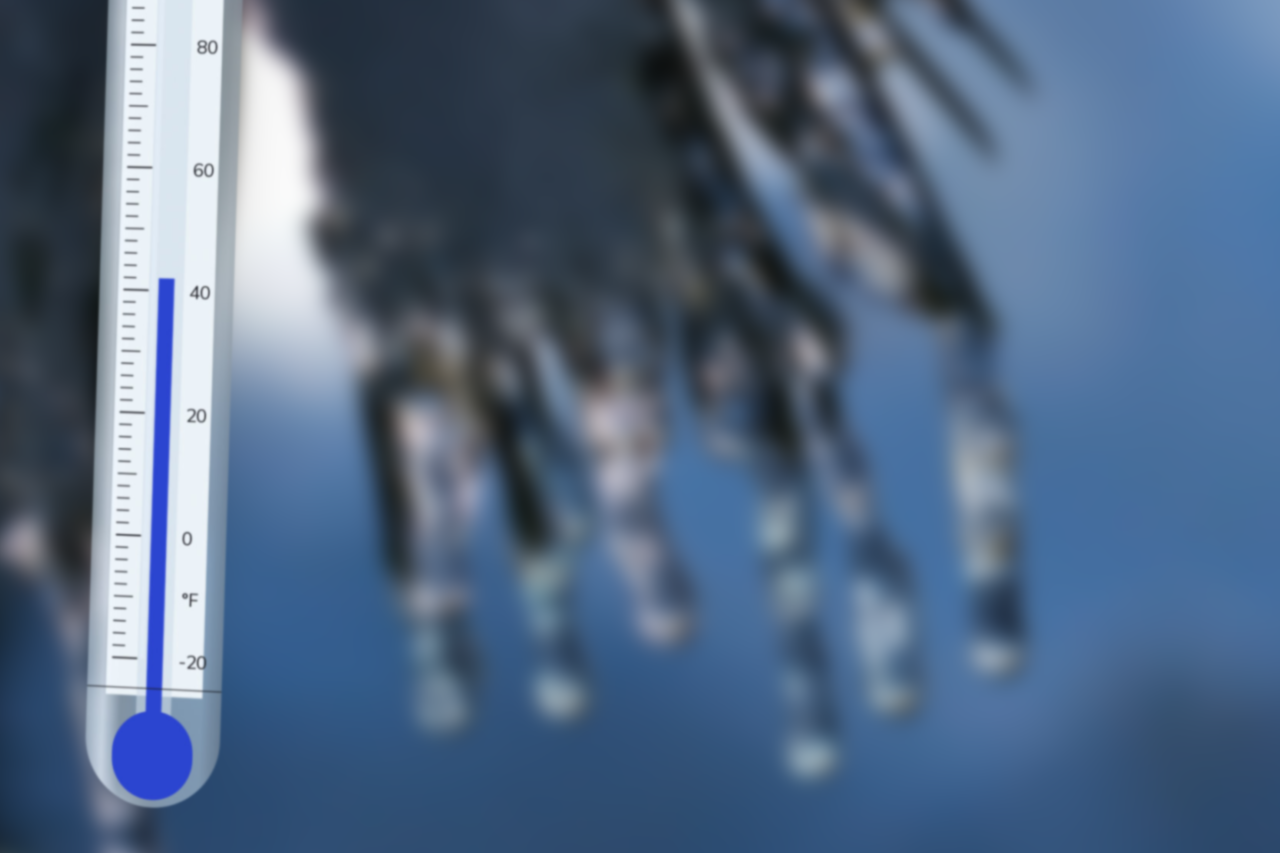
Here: 42 (°F)
